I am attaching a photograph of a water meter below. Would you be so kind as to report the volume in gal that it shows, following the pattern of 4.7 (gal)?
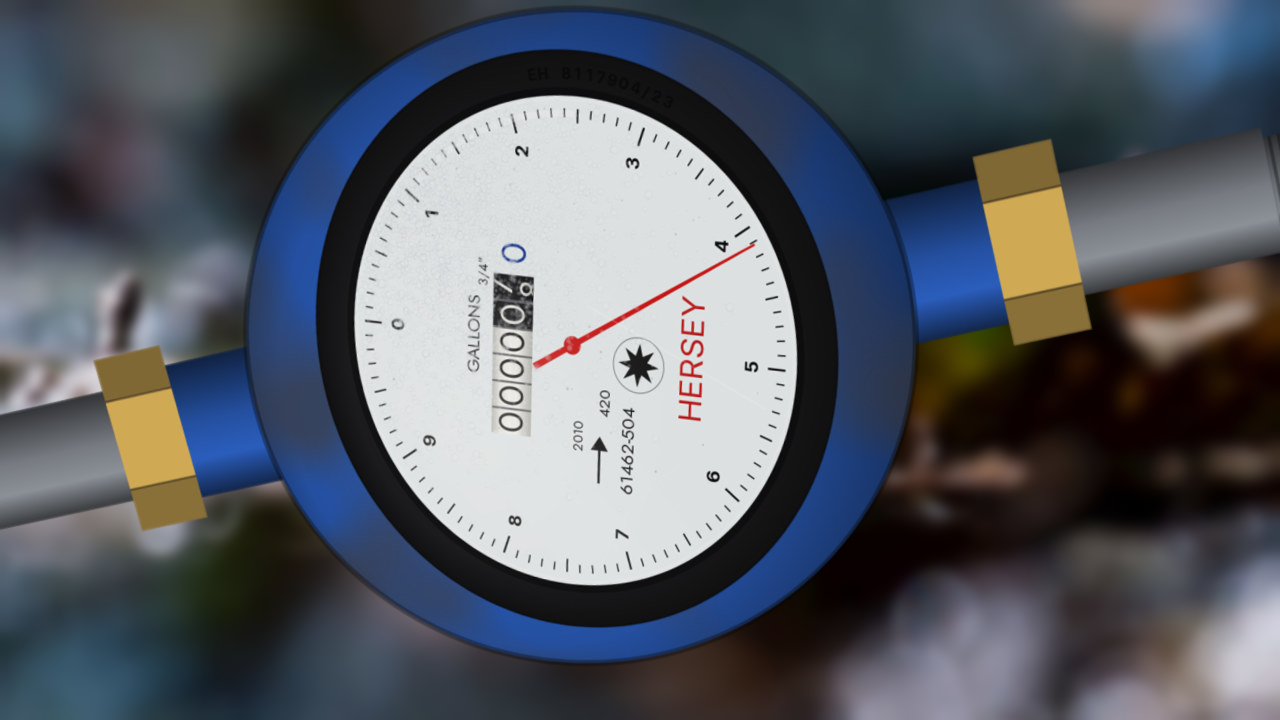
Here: 74.1 (gal)
